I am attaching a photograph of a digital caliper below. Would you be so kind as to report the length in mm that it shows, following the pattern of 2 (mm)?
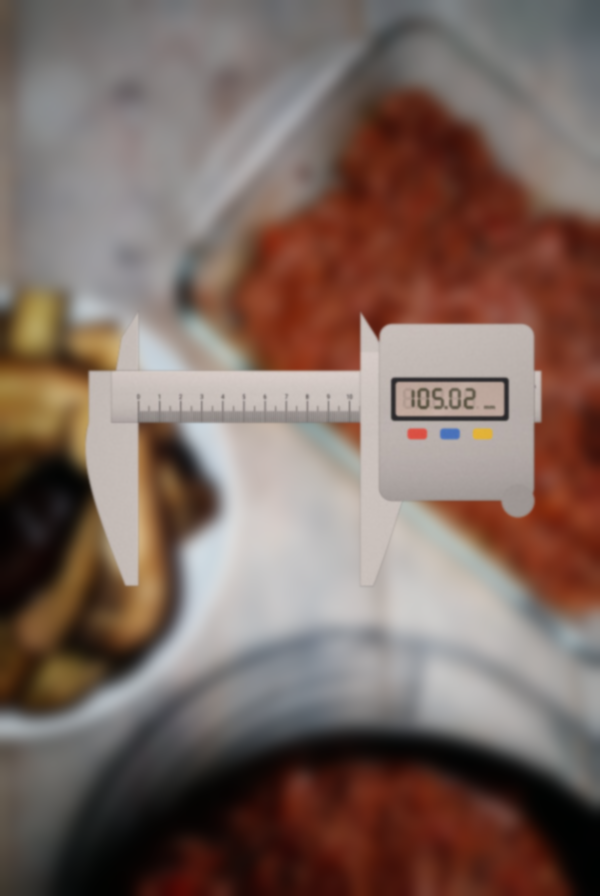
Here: 105.02 (mm)
